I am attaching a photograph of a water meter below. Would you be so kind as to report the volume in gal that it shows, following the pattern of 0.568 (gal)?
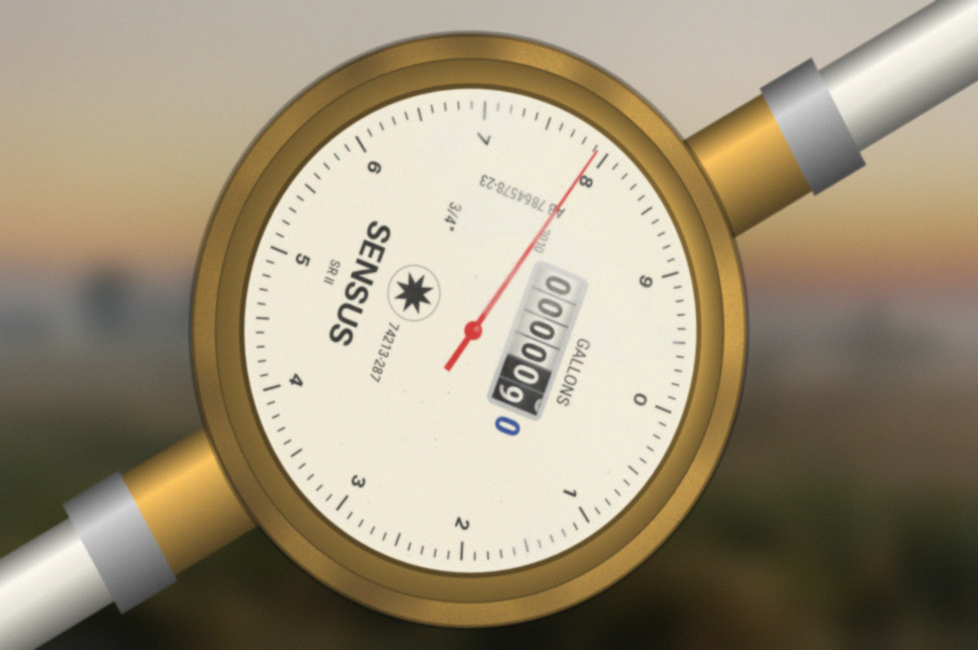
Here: 87.9 (gal)
